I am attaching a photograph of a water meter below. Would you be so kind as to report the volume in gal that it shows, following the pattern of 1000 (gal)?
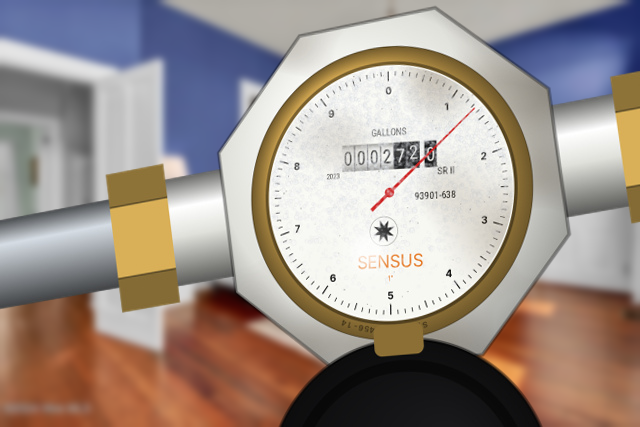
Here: 2721.3 (gal)
